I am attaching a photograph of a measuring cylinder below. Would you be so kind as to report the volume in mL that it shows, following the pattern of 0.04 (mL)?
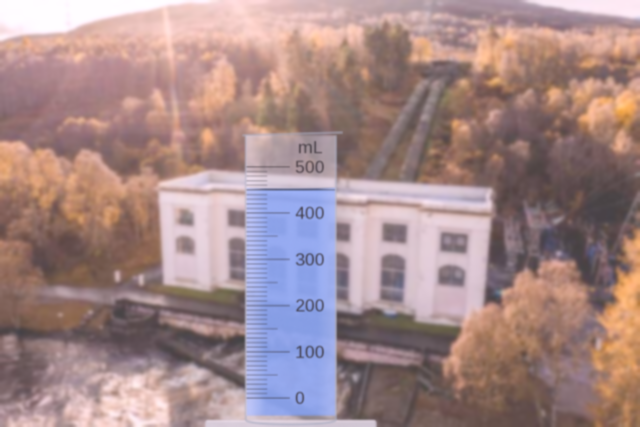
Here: 450 (mL)
